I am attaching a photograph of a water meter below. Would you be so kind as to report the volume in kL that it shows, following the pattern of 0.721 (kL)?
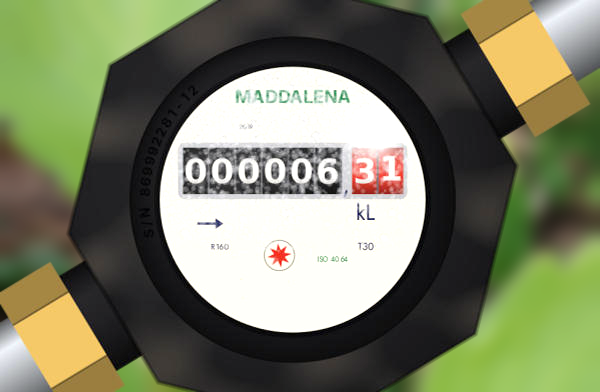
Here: 6.31 (kL)
